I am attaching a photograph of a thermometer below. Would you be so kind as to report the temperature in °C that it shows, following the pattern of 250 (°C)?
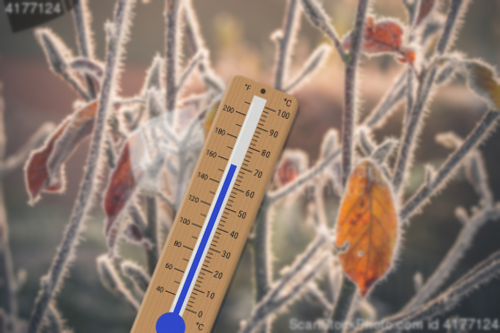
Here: 70 (°C)
